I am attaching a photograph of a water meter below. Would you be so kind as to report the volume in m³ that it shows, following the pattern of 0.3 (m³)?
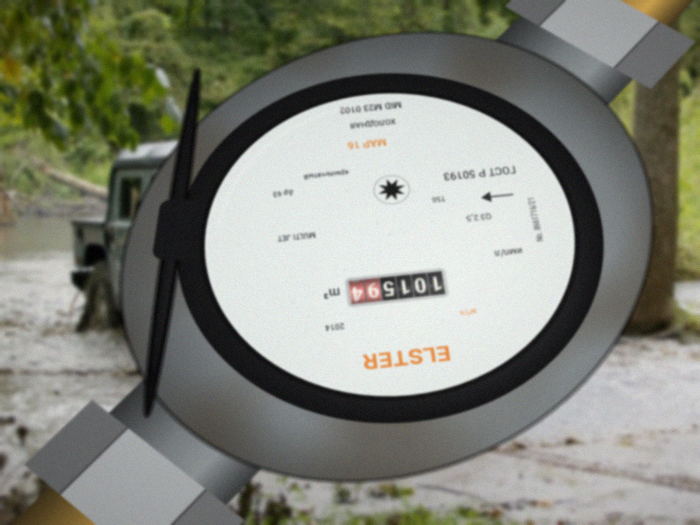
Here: 1015.94 (m³)
